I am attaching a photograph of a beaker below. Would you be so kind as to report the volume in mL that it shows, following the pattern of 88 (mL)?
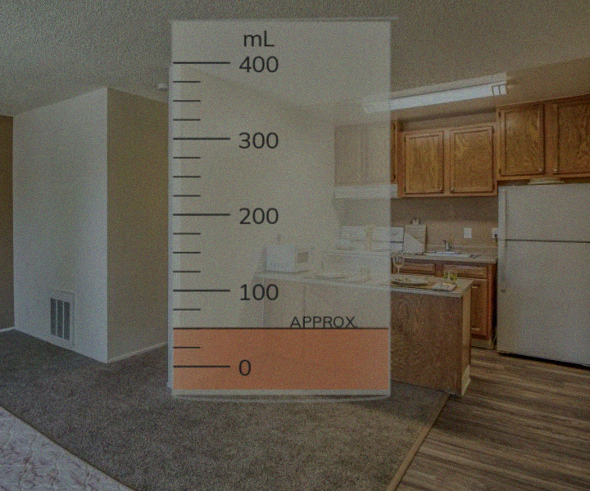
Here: 50 (mL)
